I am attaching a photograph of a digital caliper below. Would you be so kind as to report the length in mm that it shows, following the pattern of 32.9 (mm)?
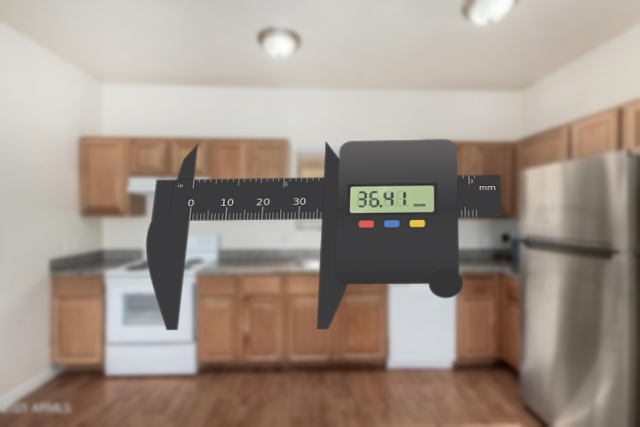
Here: 36.41 (mm)
